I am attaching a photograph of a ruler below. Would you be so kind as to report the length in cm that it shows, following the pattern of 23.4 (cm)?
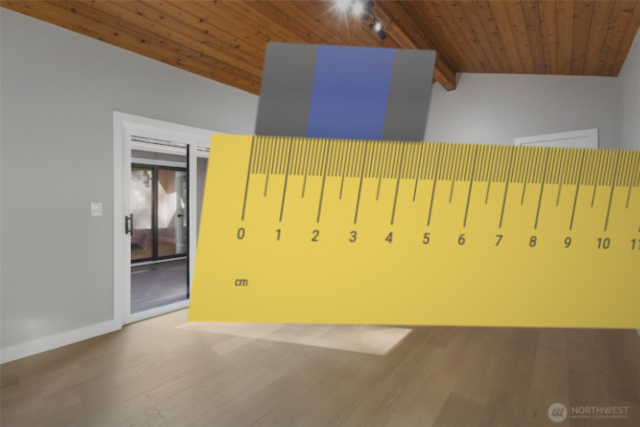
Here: 4.5 (cm)
